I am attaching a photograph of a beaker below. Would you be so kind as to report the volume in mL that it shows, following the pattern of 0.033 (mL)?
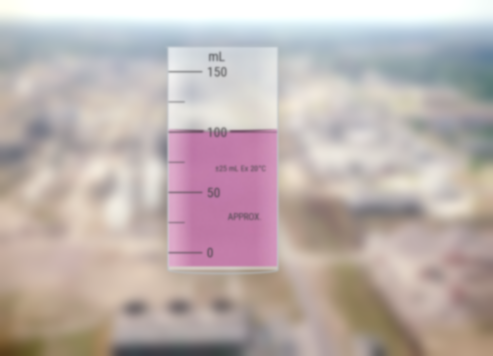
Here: 100 (mL)
